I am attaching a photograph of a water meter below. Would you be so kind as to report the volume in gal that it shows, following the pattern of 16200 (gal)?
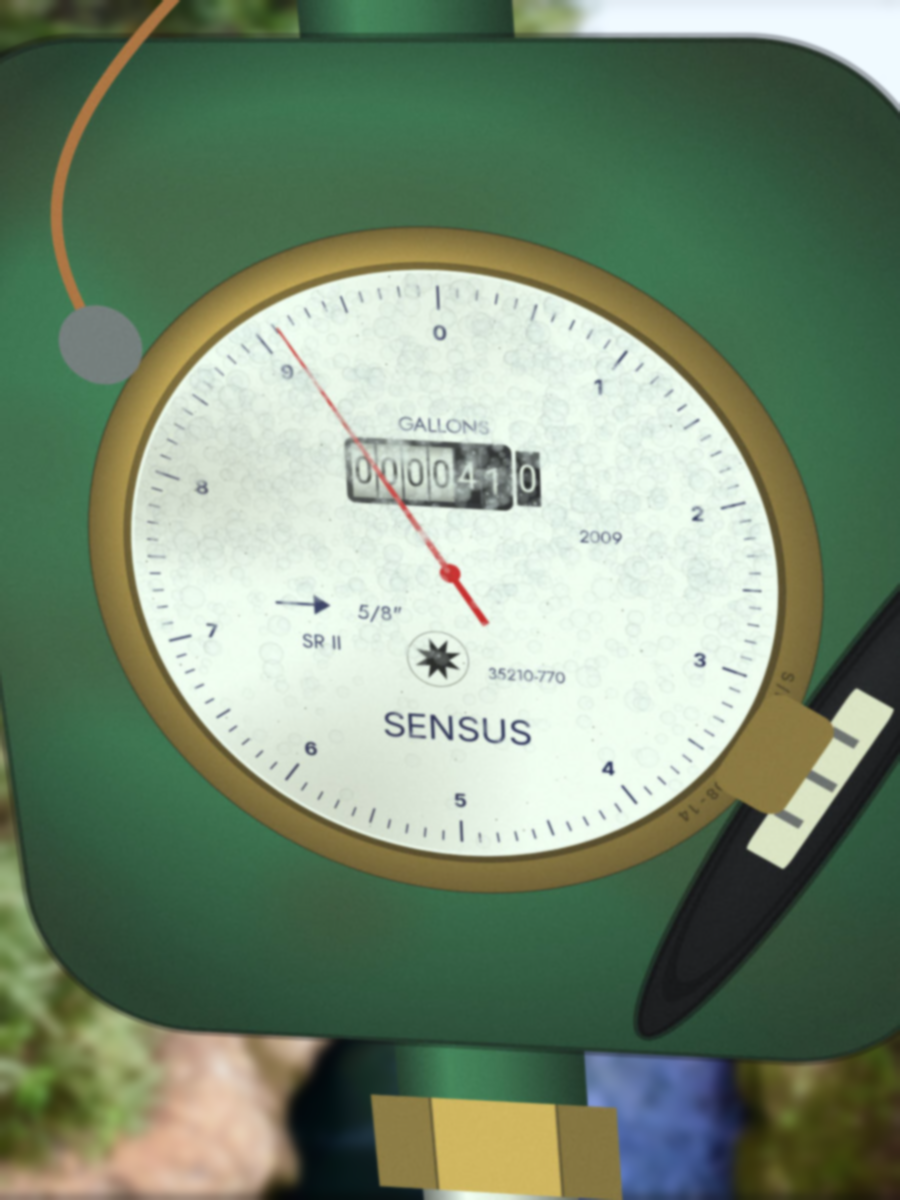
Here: 409.1 (gal)
